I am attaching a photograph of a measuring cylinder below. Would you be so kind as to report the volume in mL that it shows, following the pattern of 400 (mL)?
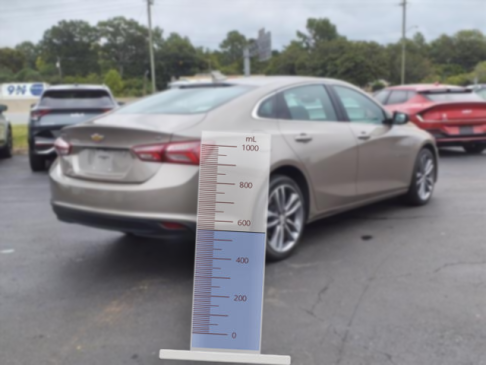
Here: 550 (mL)
